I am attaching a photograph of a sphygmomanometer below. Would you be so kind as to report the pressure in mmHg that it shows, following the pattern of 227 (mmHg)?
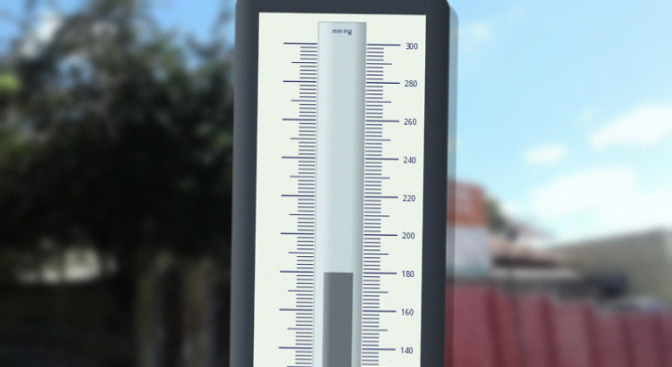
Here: 180 (mmHg)
